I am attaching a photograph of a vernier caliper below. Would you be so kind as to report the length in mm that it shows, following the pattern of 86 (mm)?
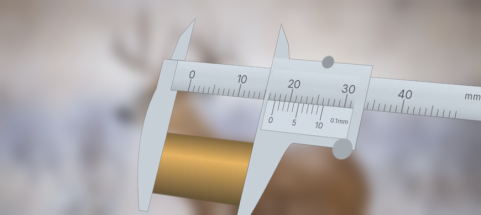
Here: 17.2 (mm)
